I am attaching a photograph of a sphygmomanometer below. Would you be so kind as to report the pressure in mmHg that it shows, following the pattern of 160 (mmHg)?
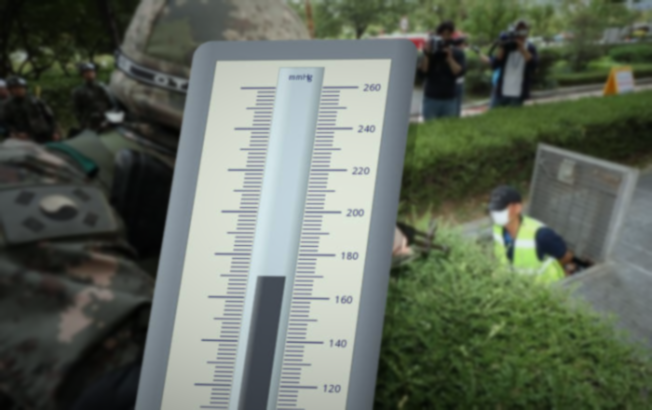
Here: 170 (mmHg)
